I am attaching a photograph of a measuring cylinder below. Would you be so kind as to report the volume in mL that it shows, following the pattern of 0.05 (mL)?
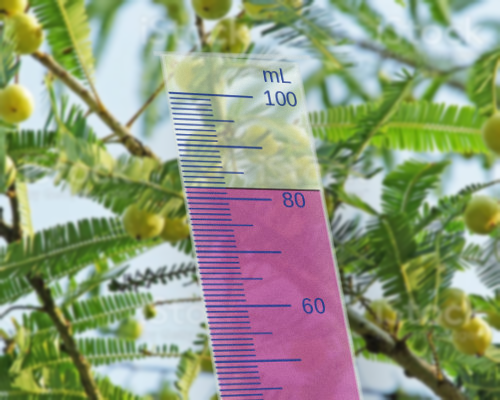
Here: 82 (mL)
